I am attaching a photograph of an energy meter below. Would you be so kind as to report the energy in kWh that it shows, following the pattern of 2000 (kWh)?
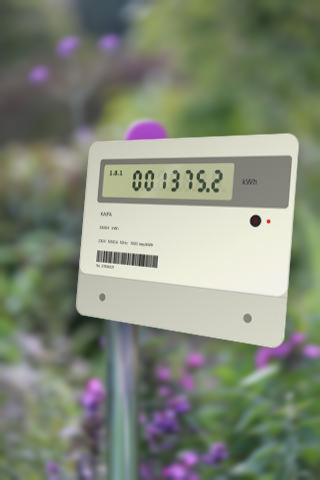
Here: 1375.2 (kWh)
